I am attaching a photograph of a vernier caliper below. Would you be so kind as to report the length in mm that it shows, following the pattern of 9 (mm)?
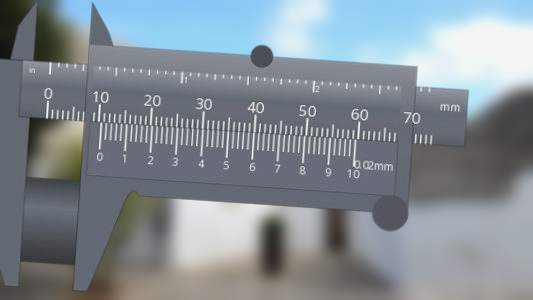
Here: 10.5 (mm)
